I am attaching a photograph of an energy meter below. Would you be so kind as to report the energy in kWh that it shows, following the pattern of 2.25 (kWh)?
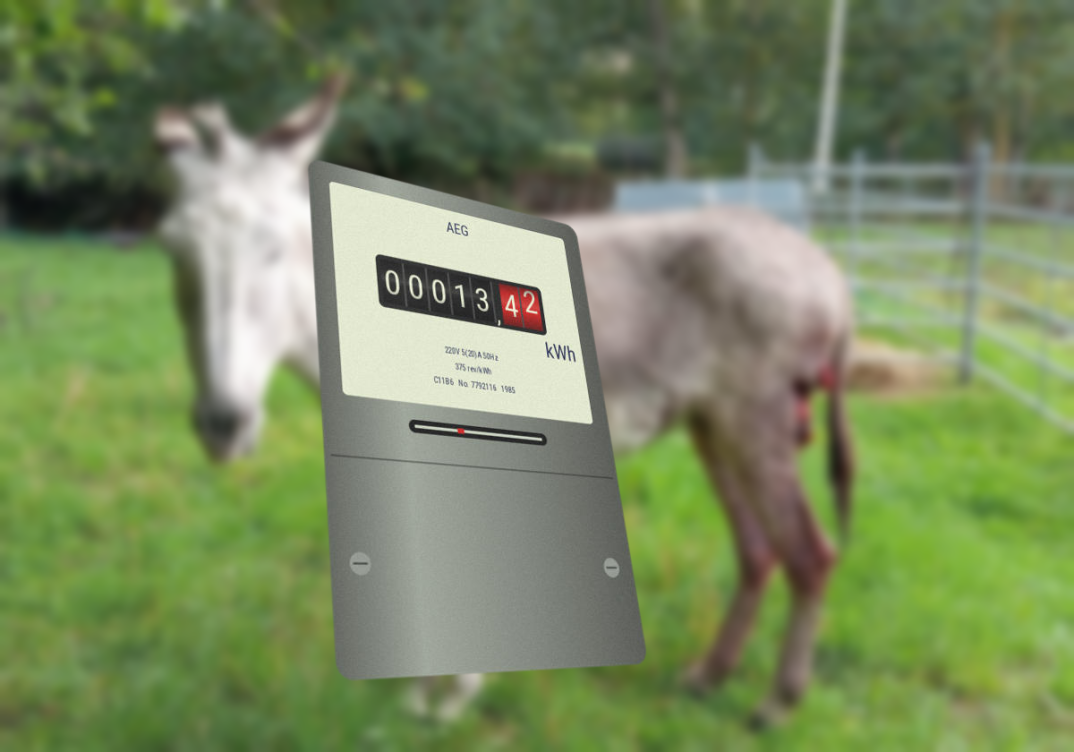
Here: 13.42 (kWh)
